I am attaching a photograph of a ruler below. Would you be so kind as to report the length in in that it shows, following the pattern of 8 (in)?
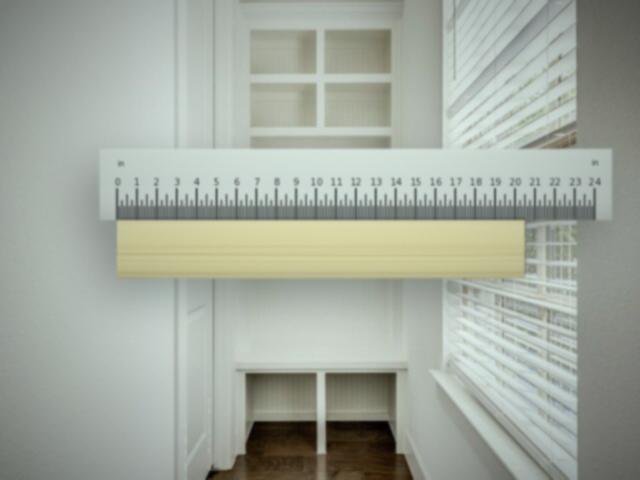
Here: 20.5 (in)
